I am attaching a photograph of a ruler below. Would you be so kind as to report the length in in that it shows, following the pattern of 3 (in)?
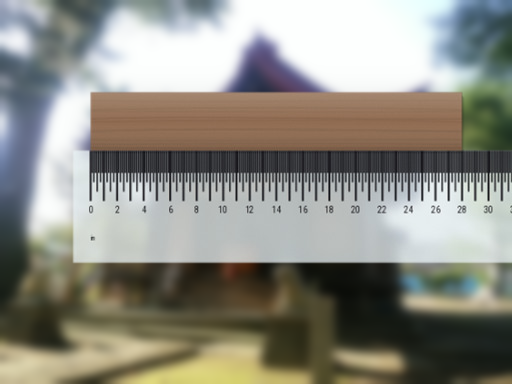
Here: 28 (in)
